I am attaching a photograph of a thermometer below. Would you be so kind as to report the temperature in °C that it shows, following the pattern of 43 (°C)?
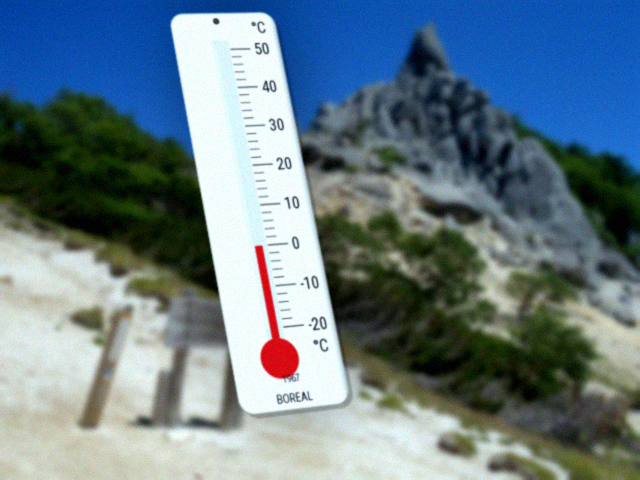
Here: 0 (°C)
